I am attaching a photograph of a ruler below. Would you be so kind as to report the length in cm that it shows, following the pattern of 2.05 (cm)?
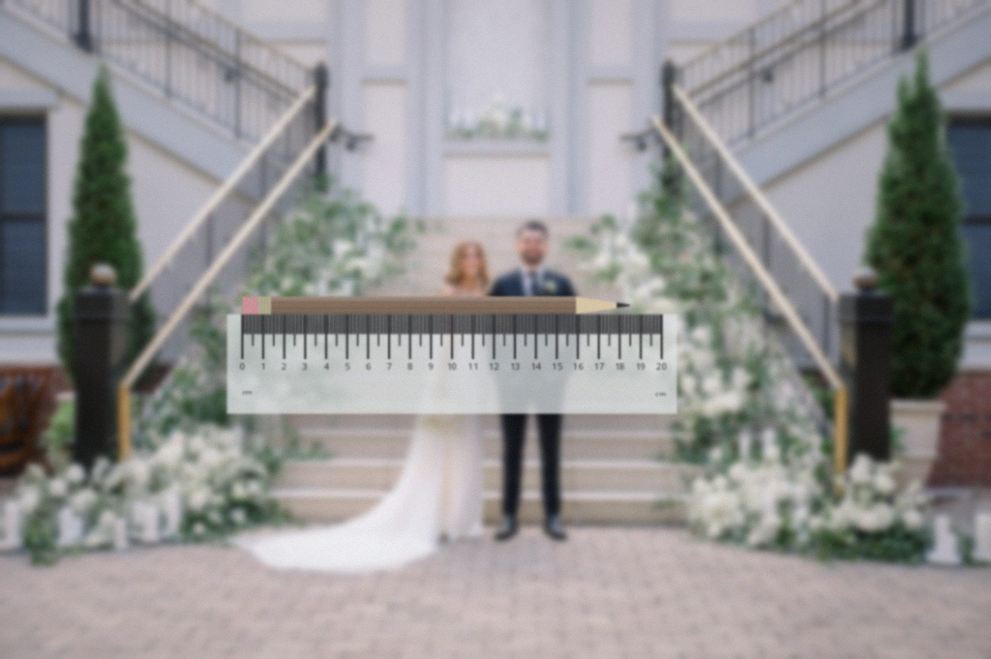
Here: 18.5 (cm)
